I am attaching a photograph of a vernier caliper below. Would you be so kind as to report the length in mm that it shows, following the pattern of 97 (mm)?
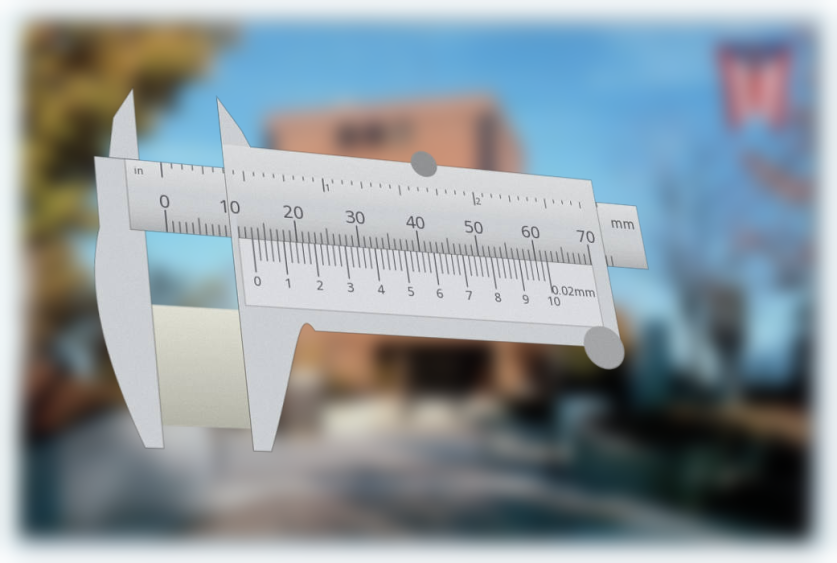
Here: 13.0 (mm)
